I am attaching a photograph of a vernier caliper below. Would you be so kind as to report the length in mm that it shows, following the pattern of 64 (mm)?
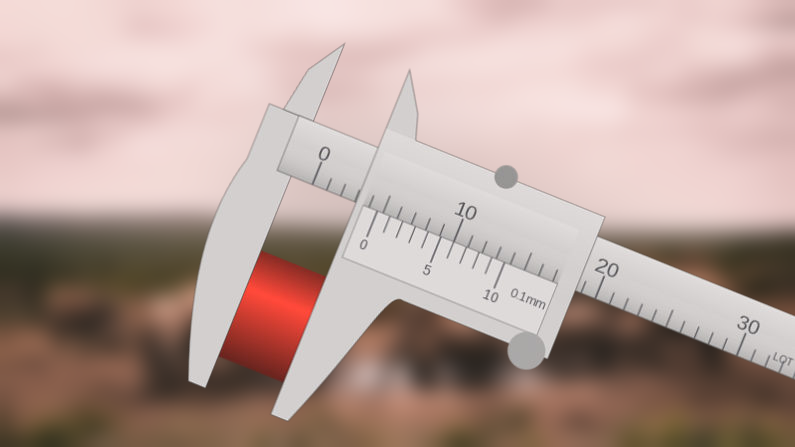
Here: 4.6 (mm)
